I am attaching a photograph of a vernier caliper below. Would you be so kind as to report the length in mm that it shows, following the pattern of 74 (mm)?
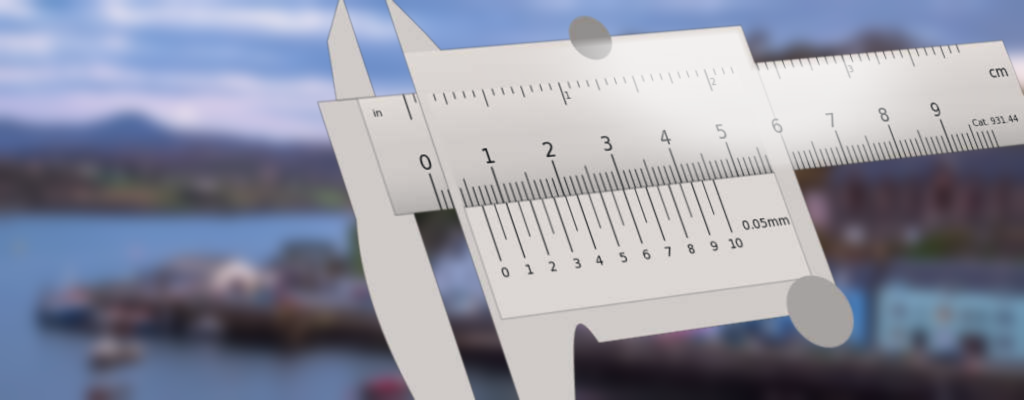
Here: 6.5 (mm)
